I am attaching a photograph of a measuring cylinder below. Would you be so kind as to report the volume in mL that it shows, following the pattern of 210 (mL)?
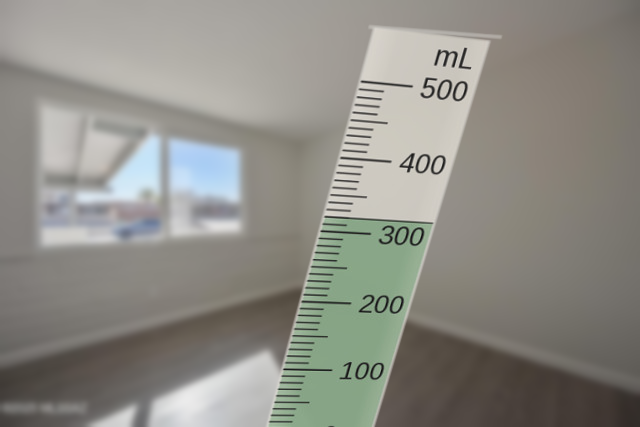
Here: 320 (mL)
